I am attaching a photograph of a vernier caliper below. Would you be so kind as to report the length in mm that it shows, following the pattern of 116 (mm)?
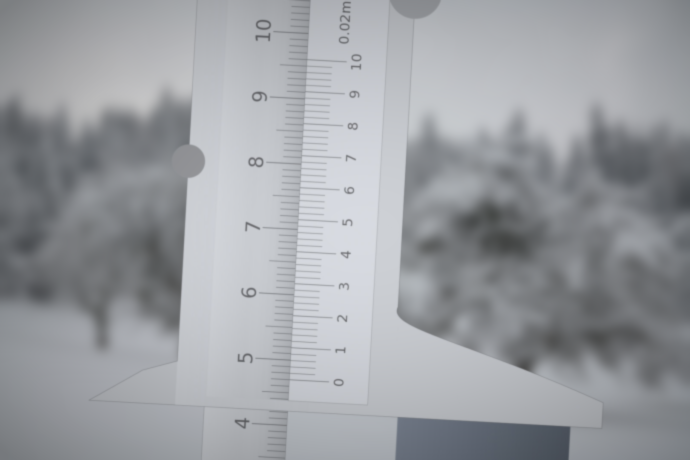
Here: 47.0 (mm)
